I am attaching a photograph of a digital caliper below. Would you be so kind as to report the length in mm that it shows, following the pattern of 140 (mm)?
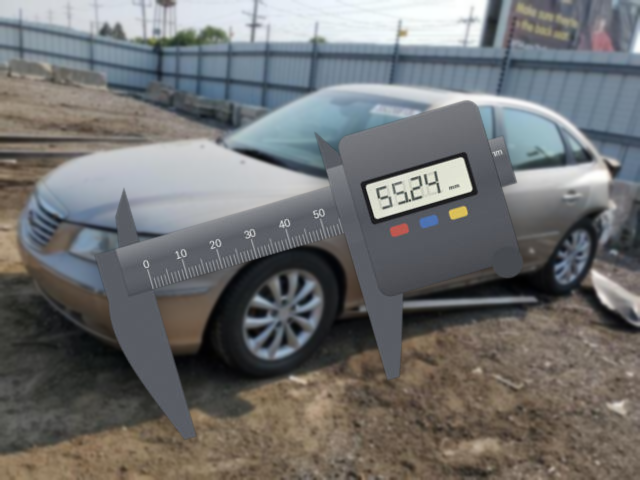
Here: 55.24 (mm)
